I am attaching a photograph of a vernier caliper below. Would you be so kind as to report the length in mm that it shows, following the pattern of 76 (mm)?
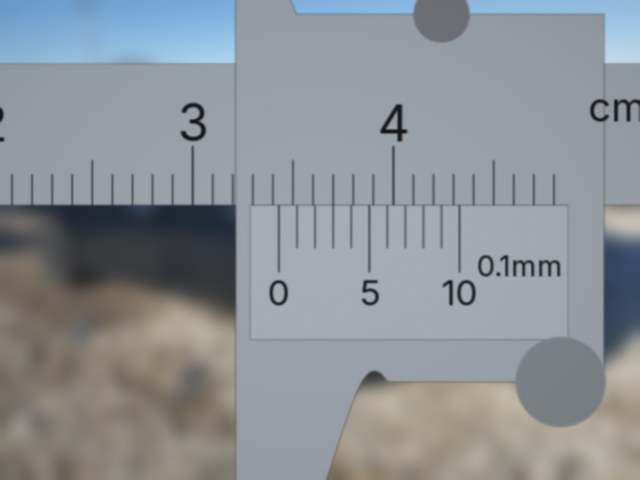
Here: 34.3 (mm)
